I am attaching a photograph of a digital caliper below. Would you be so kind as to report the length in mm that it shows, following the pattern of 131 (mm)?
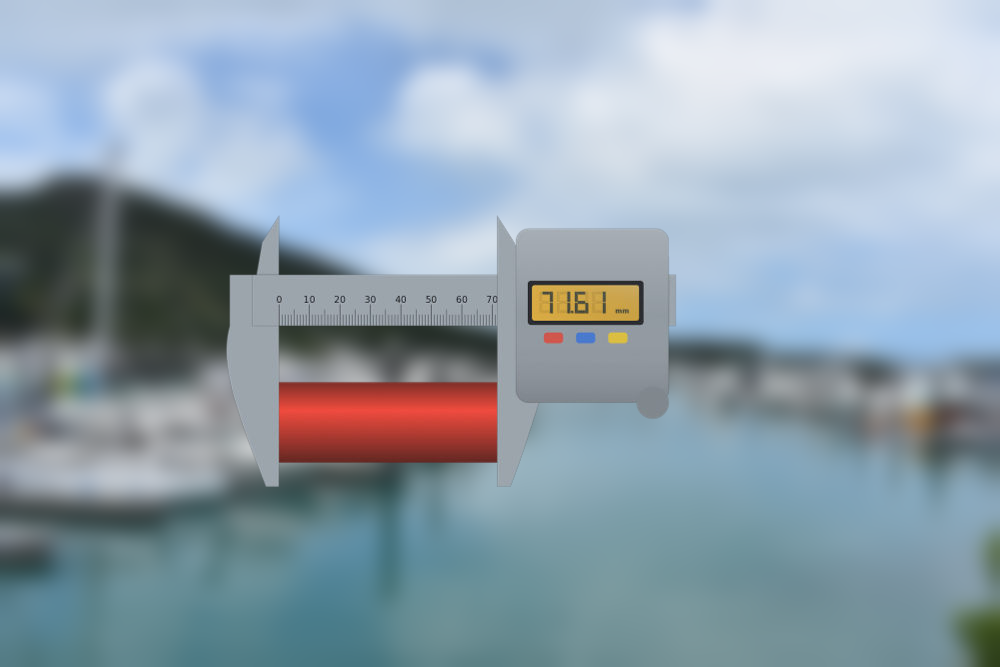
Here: 71.61 (mm)
